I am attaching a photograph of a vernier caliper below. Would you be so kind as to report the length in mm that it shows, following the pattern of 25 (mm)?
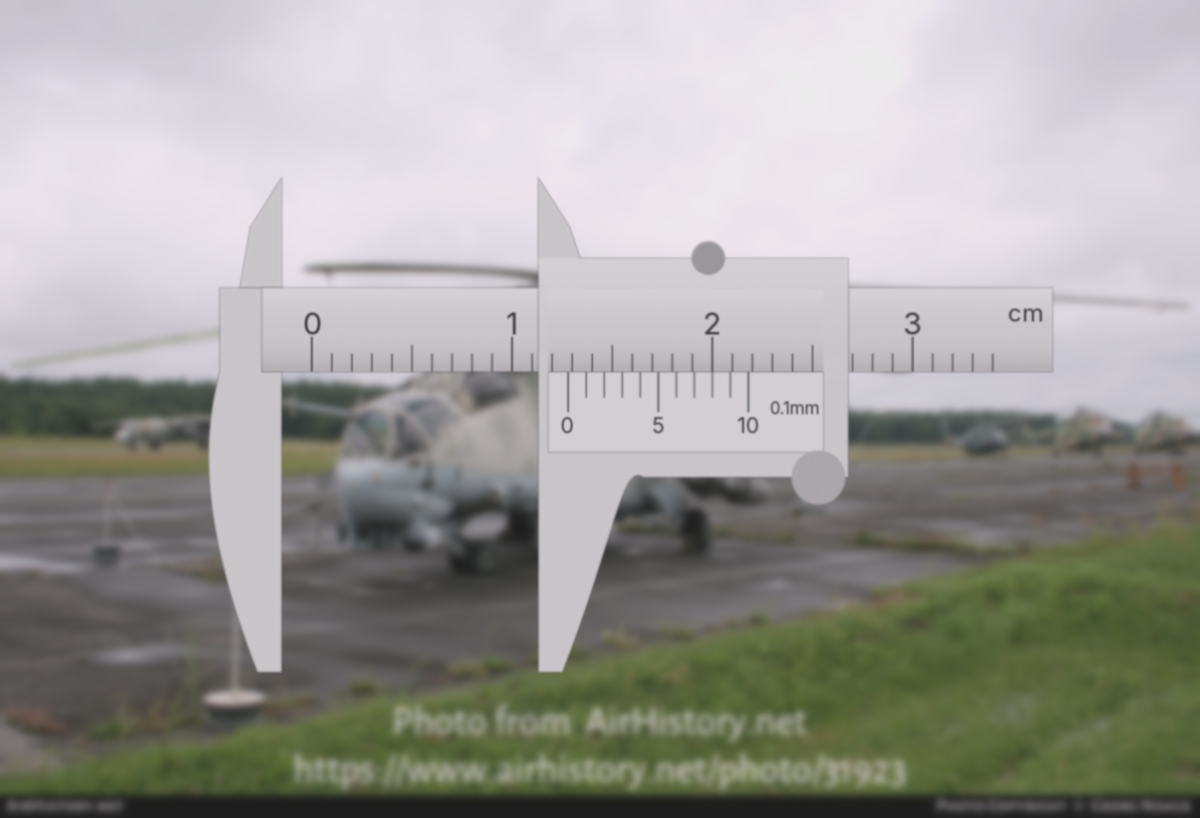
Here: 12.8 (mm)
